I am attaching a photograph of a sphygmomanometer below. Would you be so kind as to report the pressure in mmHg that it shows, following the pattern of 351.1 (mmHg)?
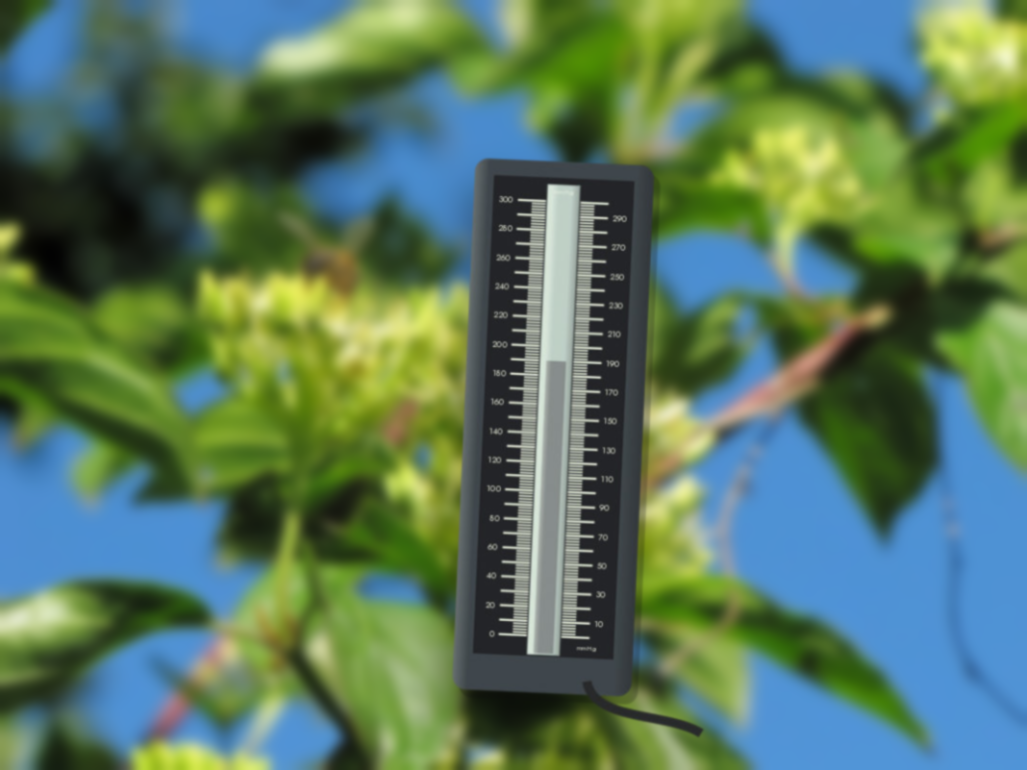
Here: 190 (mmHg)
